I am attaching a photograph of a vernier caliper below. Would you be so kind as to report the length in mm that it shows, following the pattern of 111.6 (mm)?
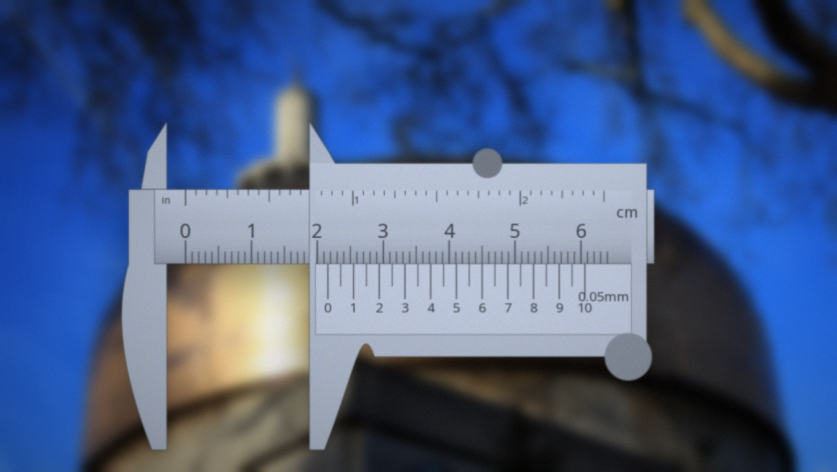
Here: 21.6 (mm)
